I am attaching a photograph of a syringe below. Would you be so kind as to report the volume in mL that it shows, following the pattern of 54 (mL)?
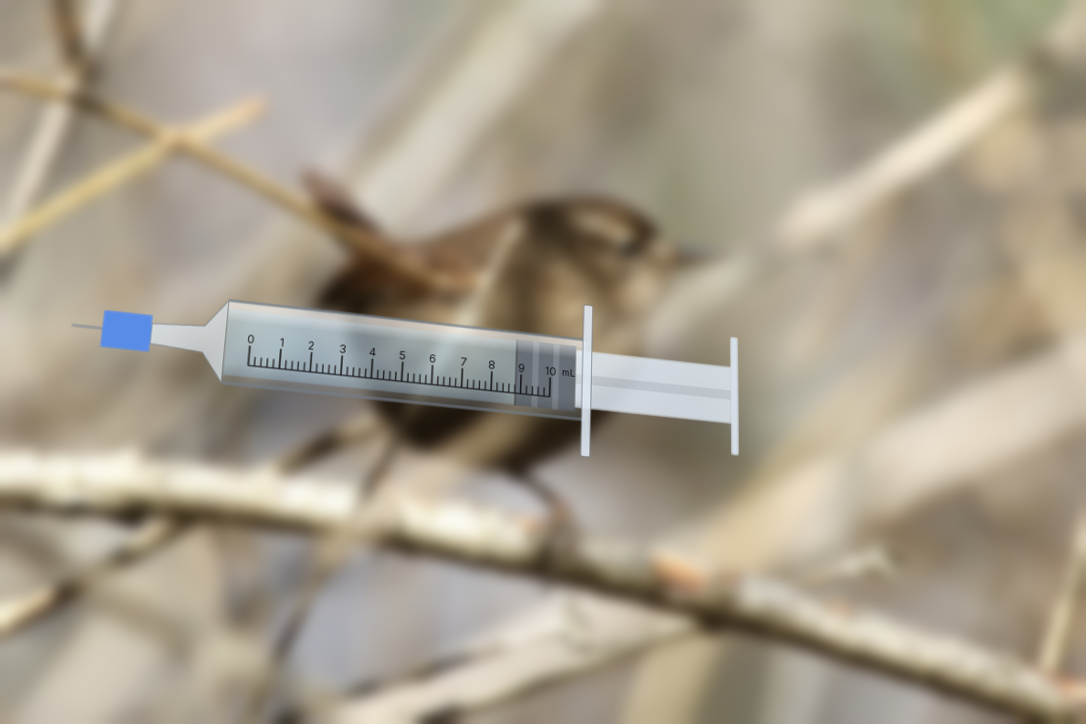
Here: 8.8 (mL)
